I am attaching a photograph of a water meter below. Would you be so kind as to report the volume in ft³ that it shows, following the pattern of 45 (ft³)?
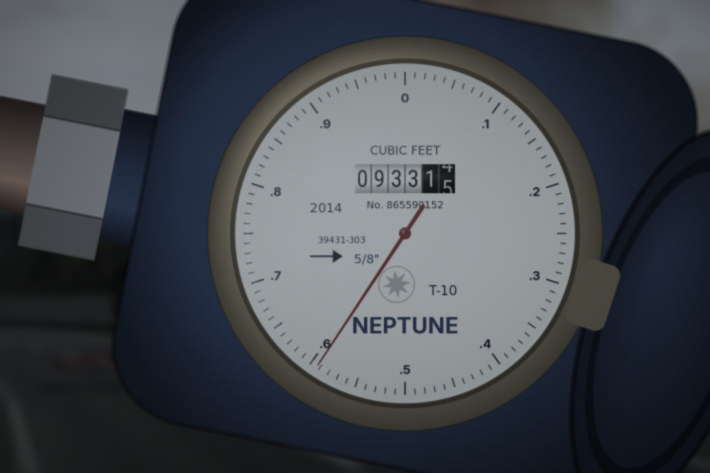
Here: 93314.59 (ft³)
